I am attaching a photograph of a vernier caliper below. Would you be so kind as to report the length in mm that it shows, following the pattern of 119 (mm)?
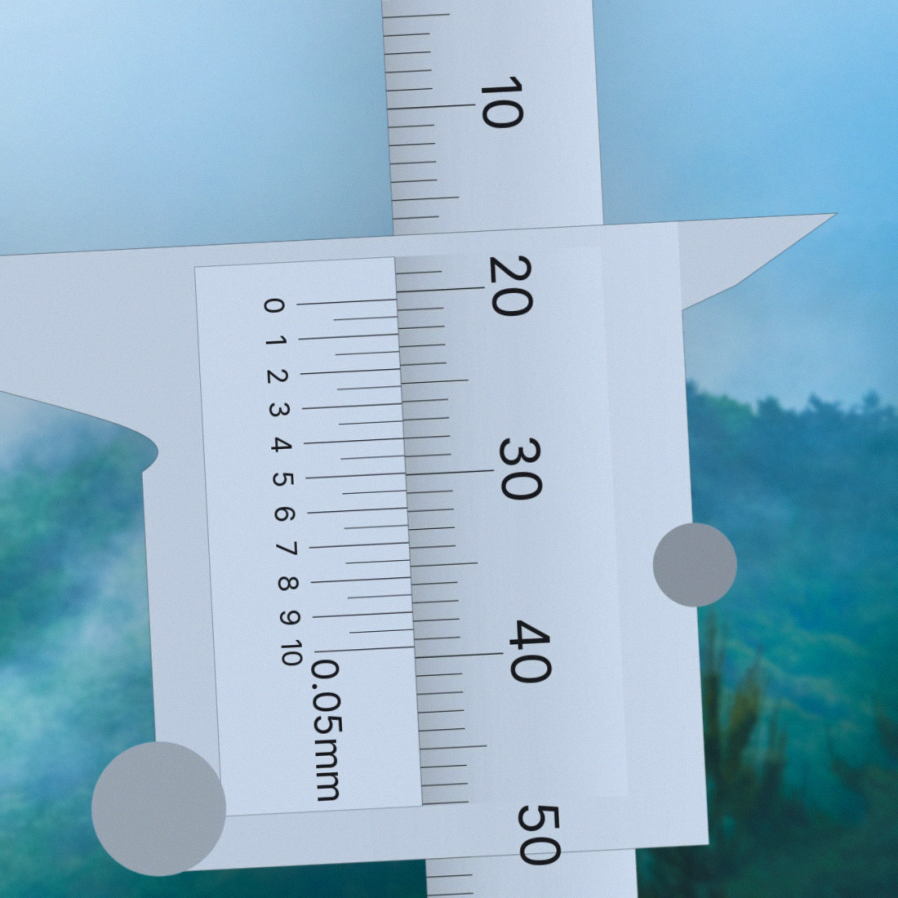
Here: 20.4 (mm)
